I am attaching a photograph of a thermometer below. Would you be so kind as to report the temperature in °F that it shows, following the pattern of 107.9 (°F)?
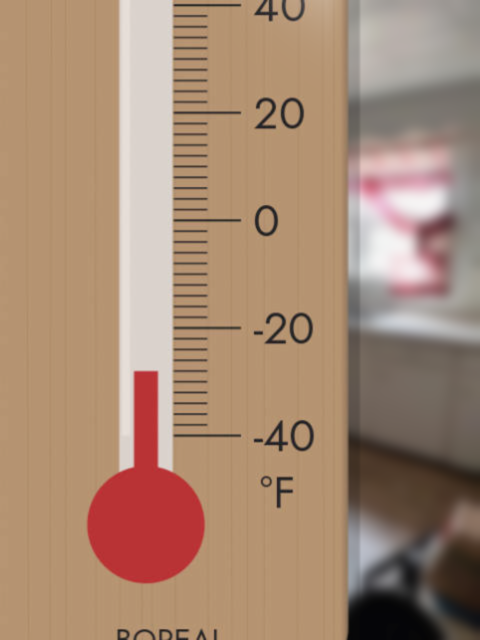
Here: -28 (°F)
